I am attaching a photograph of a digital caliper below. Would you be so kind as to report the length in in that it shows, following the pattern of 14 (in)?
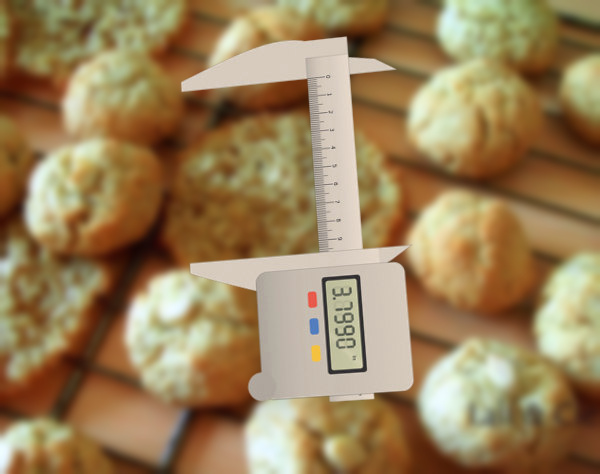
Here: 3.7990 (in)
